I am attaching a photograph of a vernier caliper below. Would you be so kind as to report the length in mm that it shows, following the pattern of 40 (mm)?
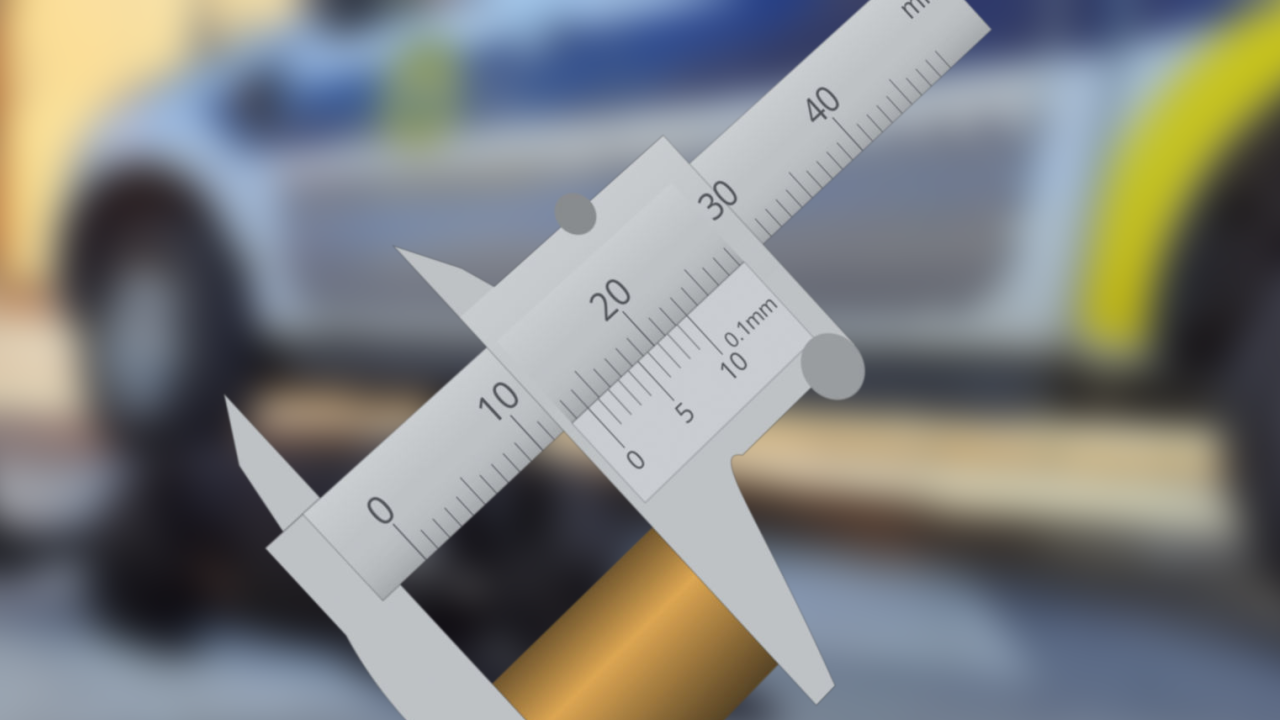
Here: 14.0 (mm)
